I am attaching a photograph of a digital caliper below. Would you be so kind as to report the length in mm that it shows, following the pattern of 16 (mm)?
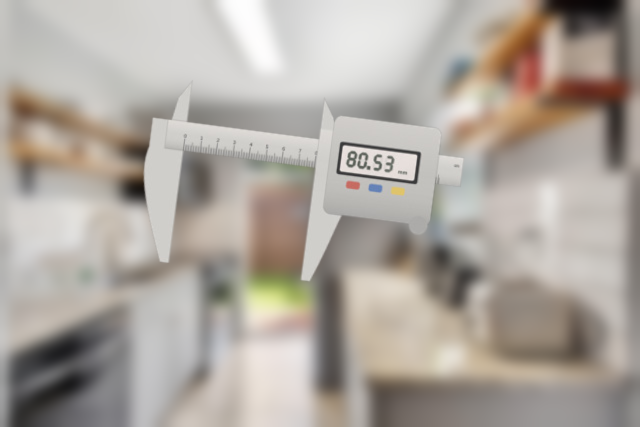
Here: 80.53 (mm)
